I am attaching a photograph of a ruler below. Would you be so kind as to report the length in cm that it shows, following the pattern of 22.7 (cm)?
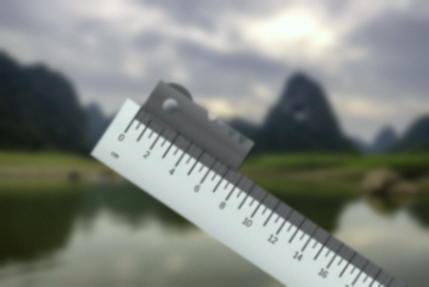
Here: 7.5 (cm)
